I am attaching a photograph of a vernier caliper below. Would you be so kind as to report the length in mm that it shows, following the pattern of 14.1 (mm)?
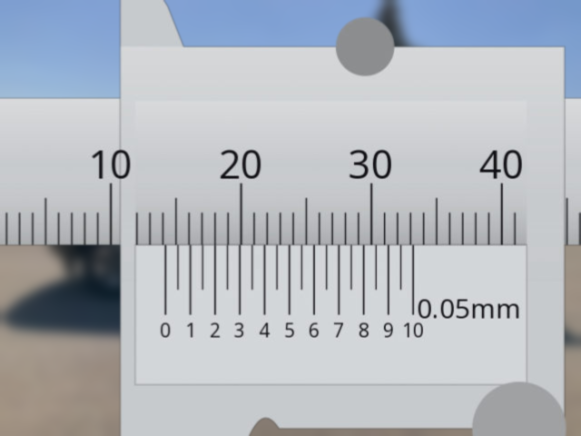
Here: 14.2 (mm)
